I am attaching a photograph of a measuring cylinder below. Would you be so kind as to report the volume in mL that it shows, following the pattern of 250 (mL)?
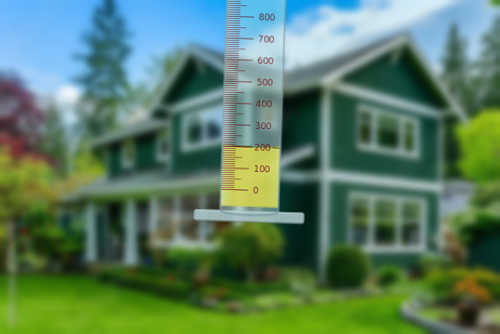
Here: 200 (mL)
